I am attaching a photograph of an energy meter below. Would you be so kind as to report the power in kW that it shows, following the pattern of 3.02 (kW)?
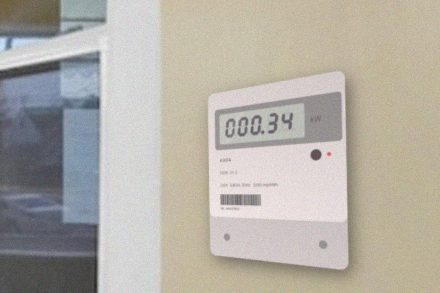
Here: 0.34 (kW)
